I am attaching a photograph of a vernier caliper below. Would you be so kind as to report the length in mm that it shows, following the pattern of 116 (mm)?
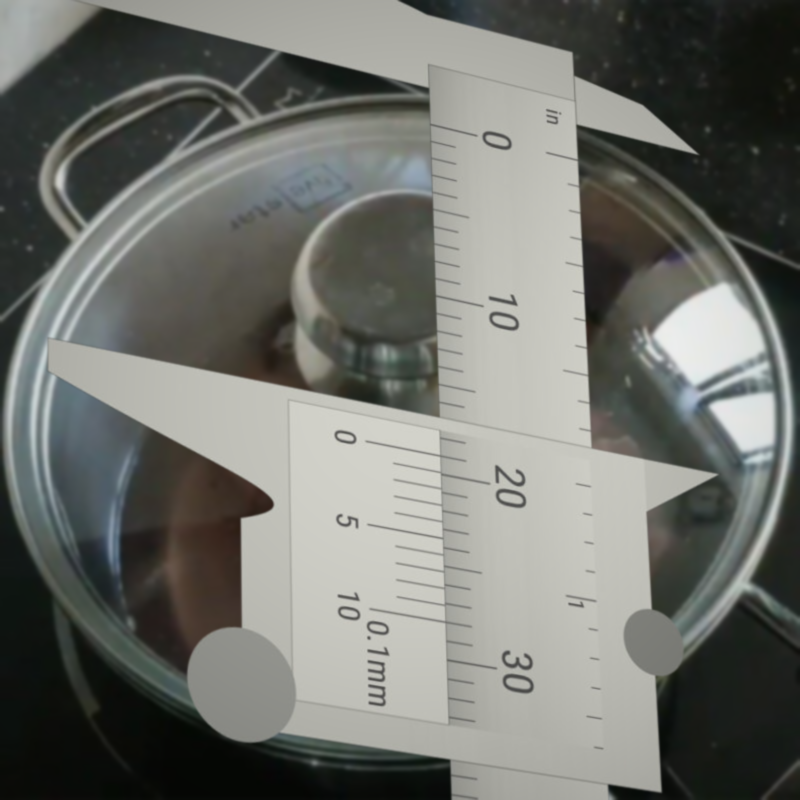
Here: 19.0 (mm)
